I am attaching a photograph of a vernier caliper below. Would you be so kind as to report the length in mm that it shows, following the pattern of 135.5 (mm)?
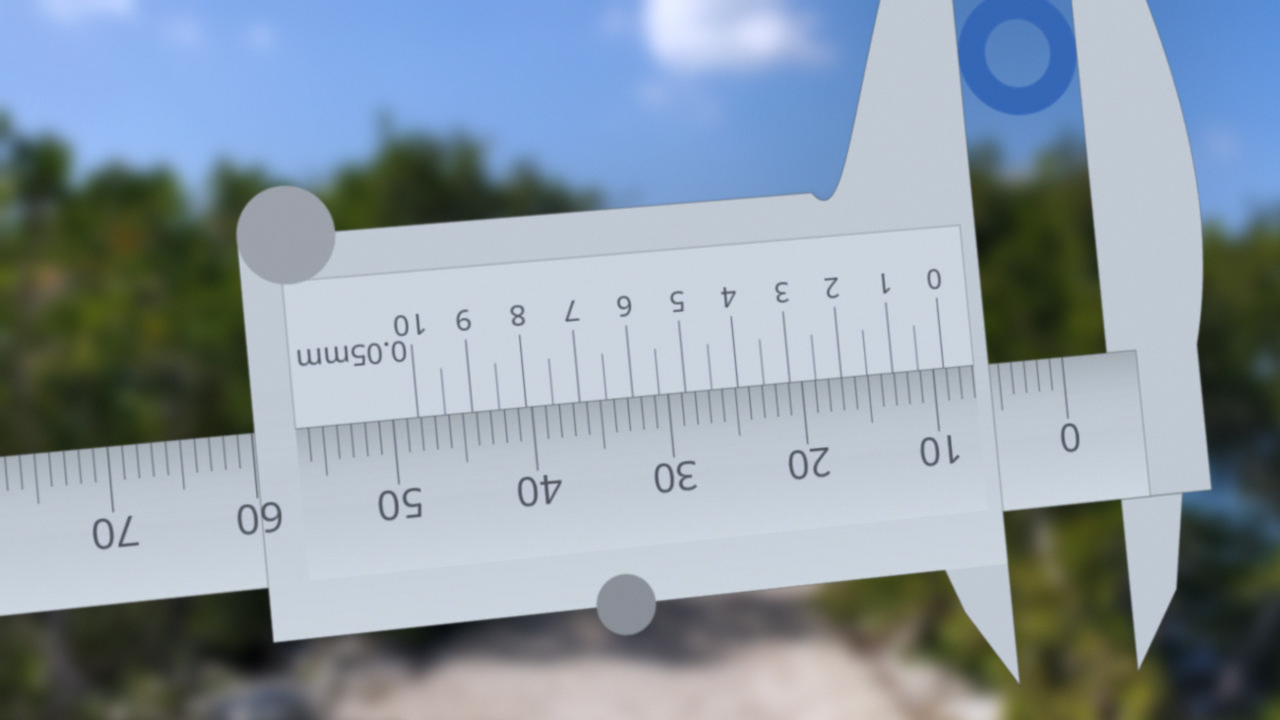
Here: 9.2 (mm)
